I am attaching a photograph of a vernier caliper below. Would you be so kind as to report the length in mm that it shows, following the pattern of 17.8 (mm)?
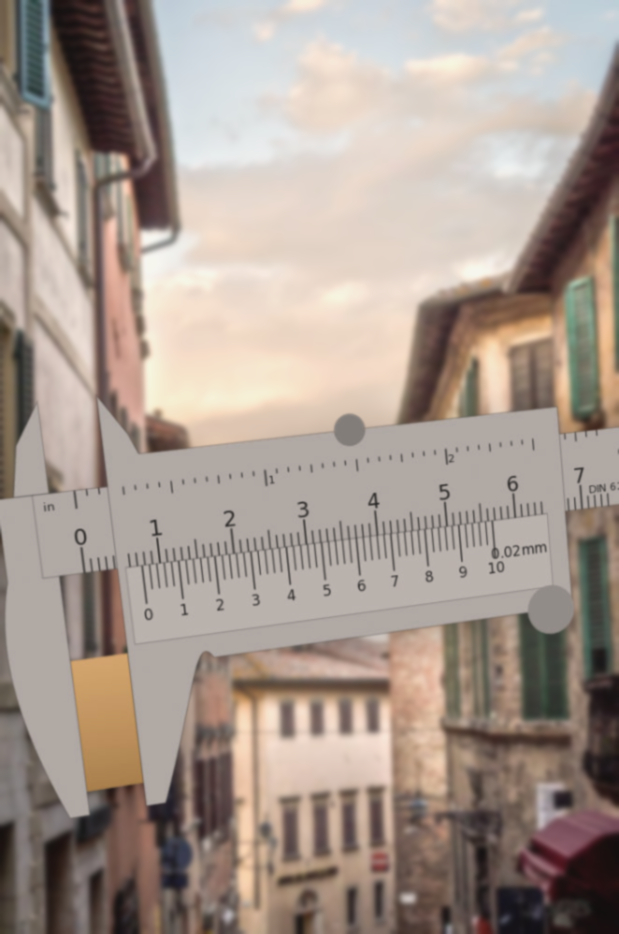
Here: 7.6 (mm)
